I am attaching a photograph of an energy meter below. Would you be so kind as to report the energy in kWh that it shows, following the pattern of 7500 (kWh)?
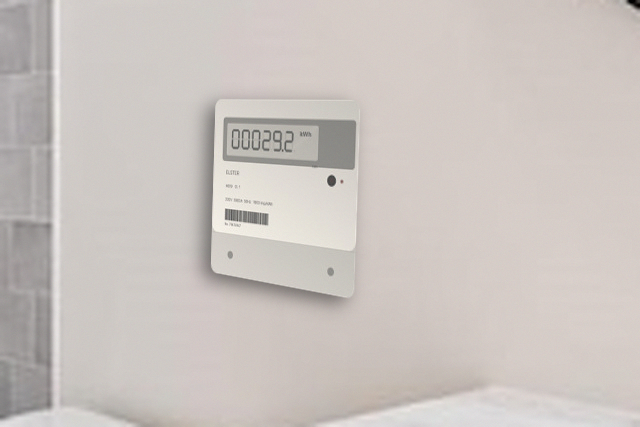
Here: 29.2 (kWh)
